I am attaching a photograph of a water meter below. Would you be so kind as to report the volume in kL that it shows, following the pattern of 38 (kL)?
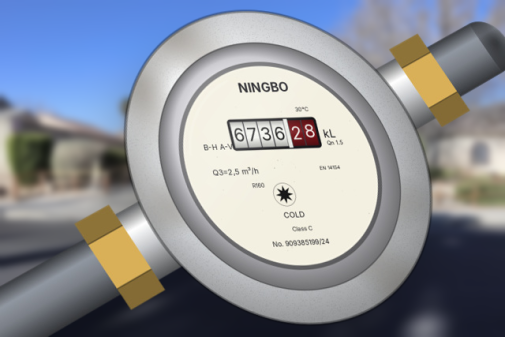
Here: 6736.28 (kL)
